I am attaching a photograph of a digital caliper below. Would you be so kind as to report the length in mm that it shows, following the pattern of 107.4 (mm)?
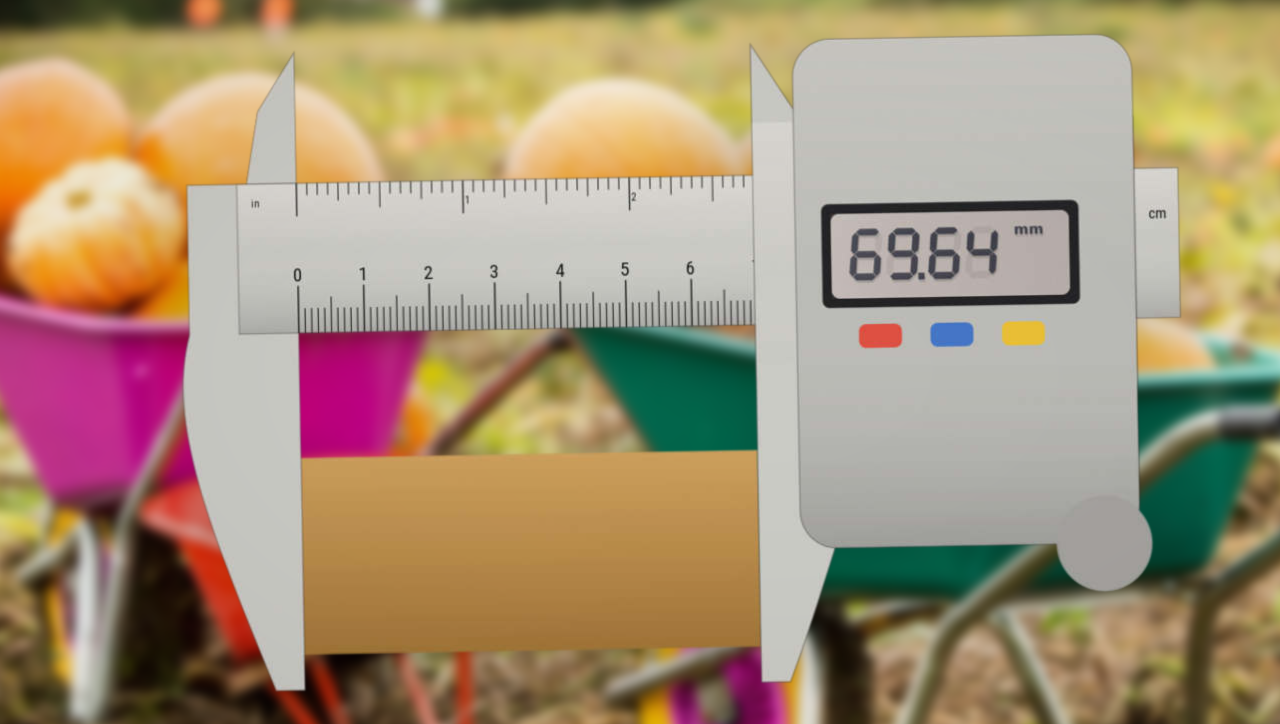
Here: 69.64 (mm)
